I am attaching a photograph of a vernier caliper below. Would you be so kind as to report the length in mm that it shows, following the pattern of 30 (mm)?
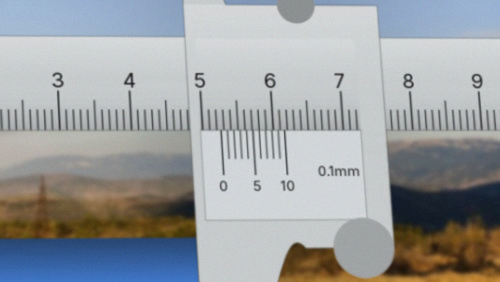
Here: 52.6 (mm)
